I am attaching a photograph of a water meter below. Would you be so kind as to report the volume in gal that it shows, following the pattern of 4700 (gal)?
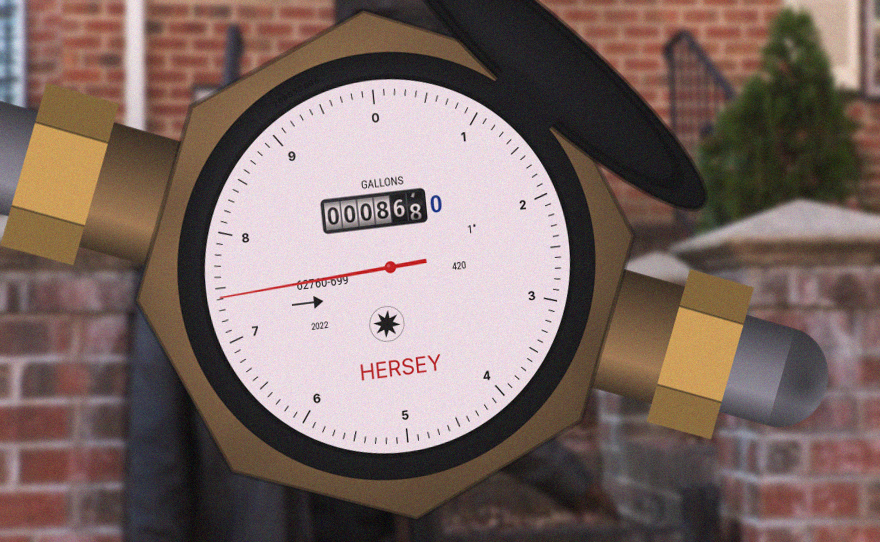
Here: 8677.4 (gal)
